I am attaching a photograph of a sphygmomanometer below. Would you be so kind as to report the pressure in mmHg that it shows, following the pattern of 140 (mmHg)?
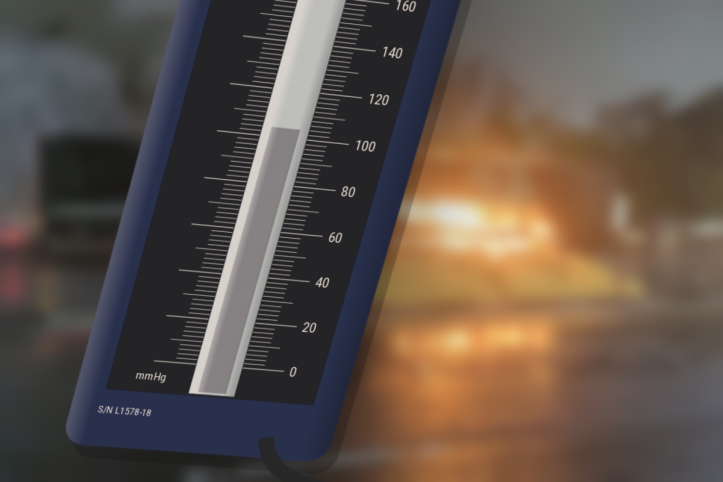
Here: 104 (mmHg)
